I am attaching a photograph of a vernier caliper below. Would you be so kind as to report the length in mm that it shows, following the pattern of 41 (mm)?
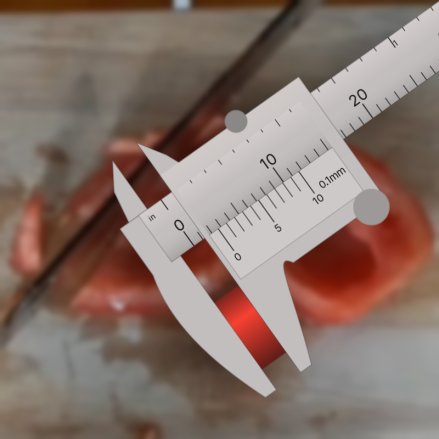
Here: 2.7 (mm)
